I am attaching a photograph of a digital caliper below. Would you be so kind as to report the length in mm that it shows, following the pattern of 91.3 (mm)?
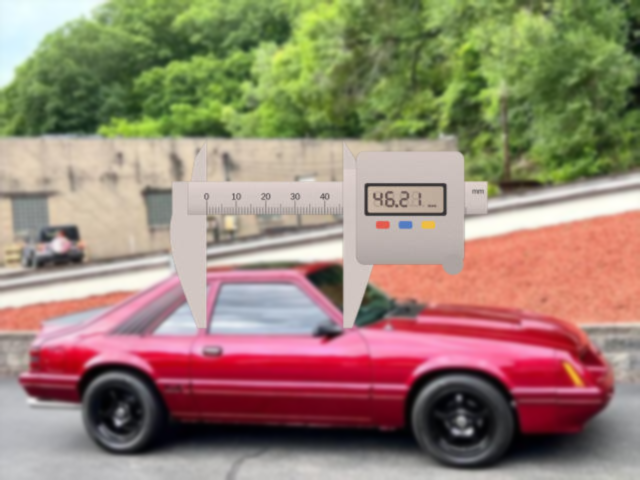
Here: 46.21 (mm)
